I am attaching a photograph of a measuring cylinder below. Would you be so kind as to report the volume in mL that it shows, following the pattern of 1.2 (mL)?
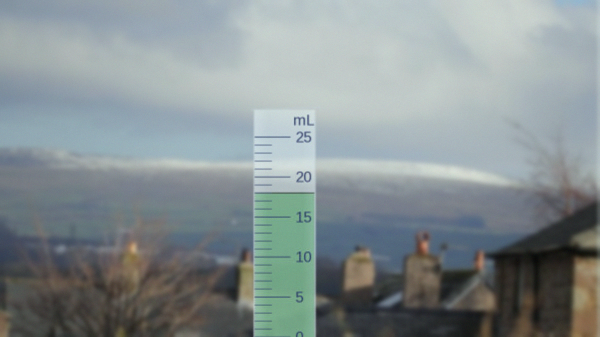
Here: 18 (mL)
